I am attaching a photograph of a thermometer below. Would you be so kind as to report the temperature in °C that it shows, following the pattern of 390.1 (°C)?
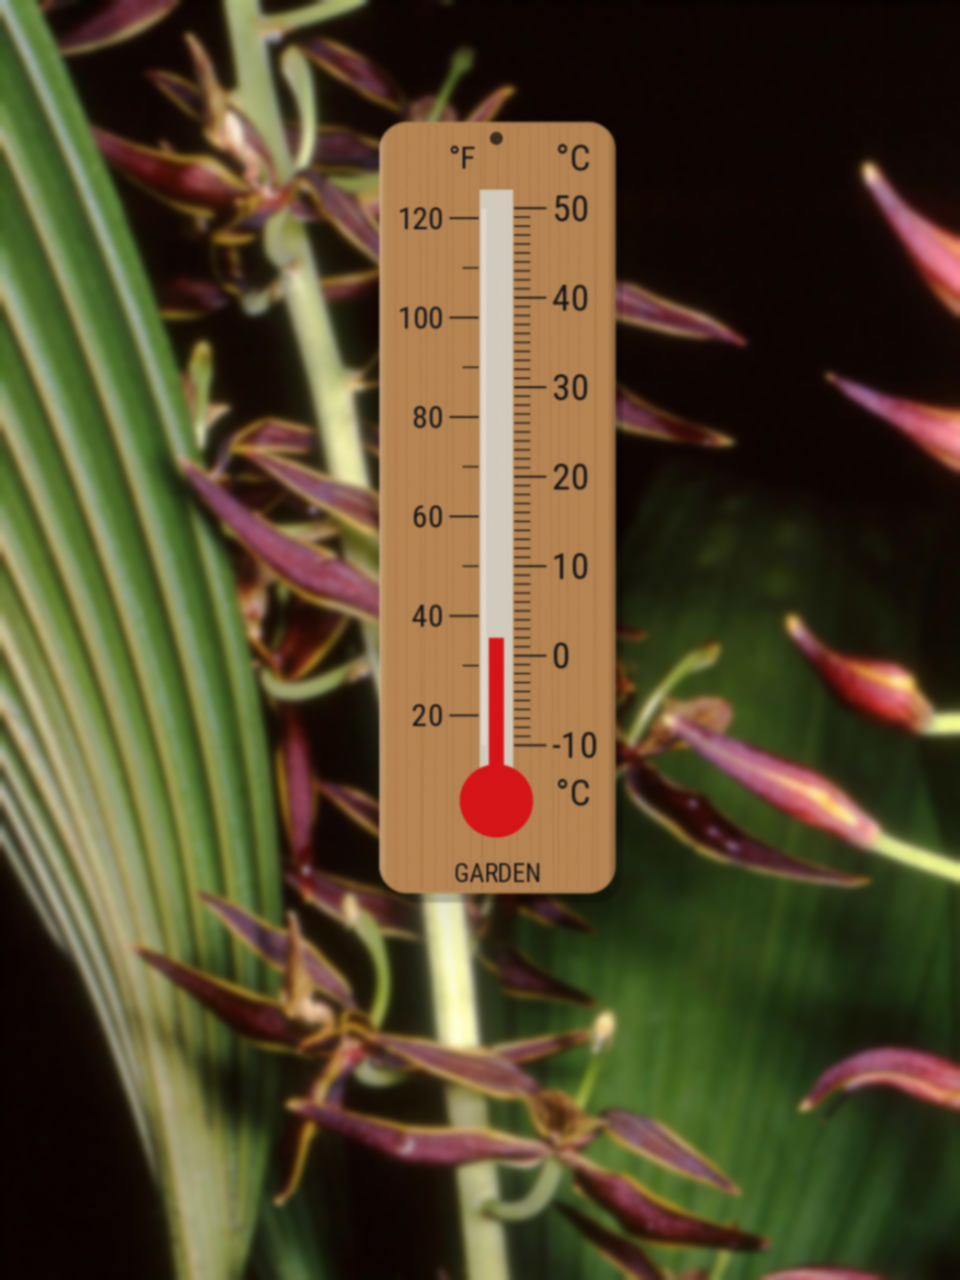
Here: 2 (°C)
